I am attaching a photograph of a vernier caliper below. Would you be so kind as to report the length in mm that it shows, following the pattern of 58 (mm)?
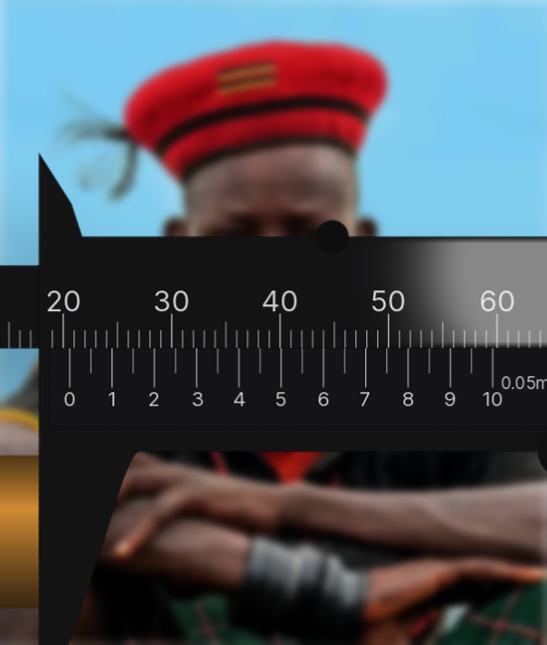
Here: 20.6 (mm)
